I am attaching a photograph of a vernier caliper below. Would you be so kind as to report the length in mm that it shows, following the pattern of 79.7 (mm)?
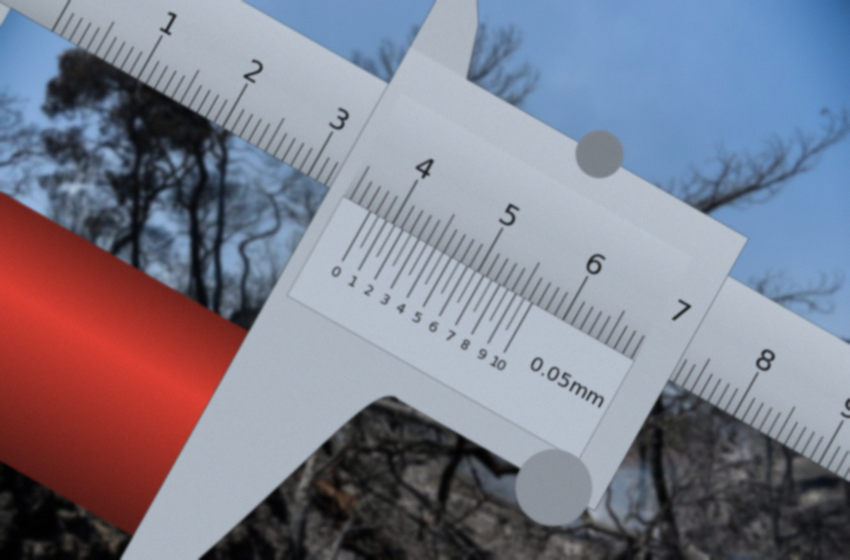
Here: 37.4 (mm)
